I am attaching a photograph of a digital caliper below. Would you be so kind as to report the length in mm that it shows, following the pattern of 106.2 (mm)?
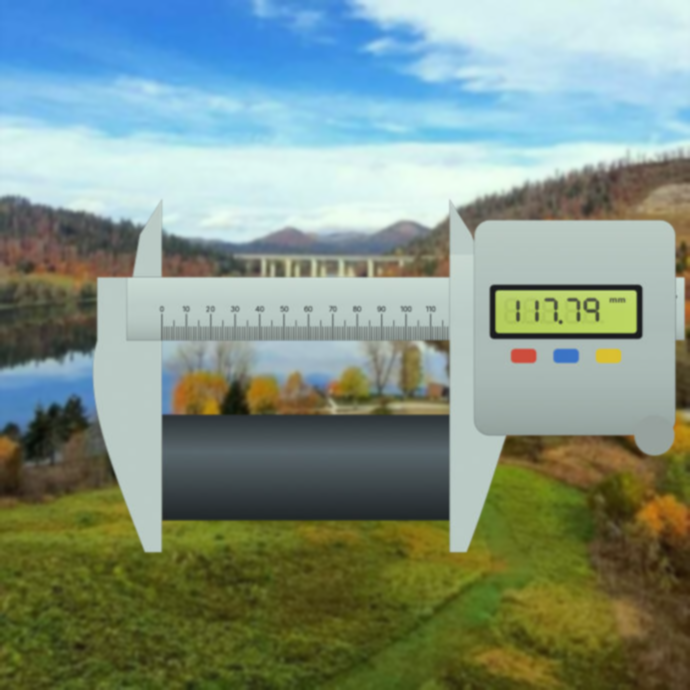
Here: 117.79 (mm)
